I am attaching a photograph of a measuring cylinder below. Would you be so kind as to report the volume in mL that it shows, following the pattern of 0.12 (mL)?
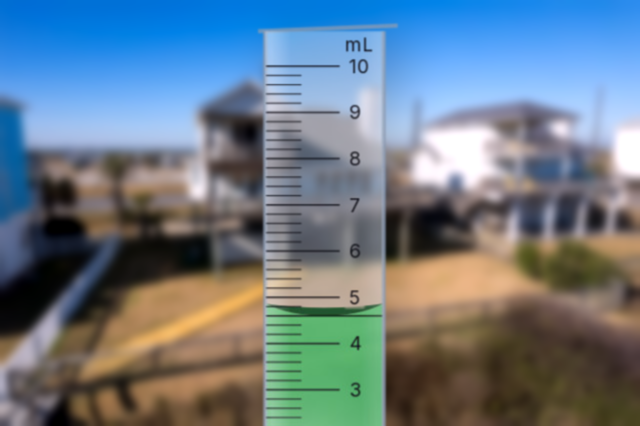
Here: 4.6 (mL)
